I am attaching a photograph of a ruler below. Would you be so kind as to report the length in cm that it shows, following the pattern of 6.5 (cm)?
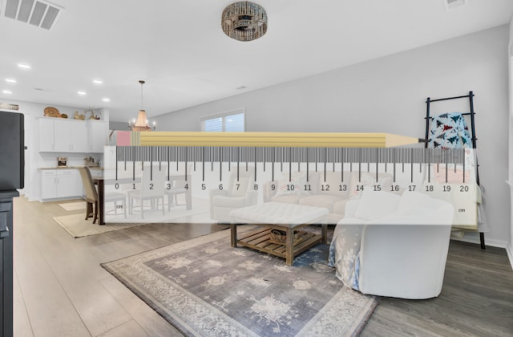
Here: 18 (cm)
